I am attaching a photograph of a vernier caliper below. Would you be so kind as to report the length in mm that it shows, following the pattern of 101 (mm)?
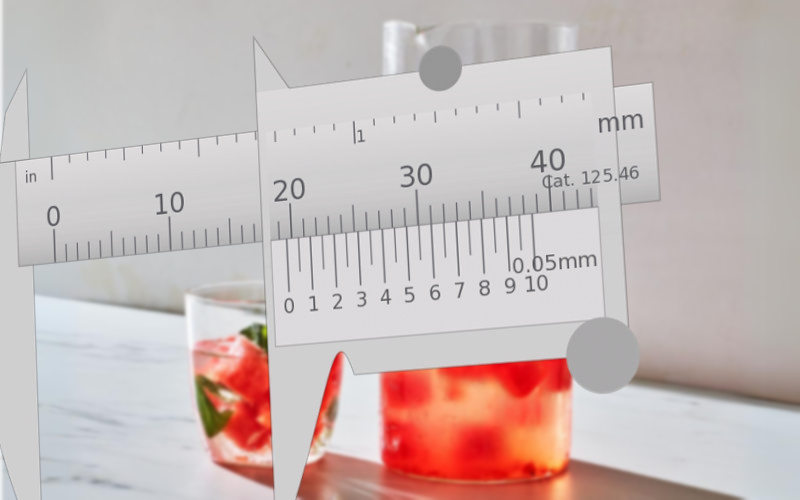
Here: 19.6 (mm)
